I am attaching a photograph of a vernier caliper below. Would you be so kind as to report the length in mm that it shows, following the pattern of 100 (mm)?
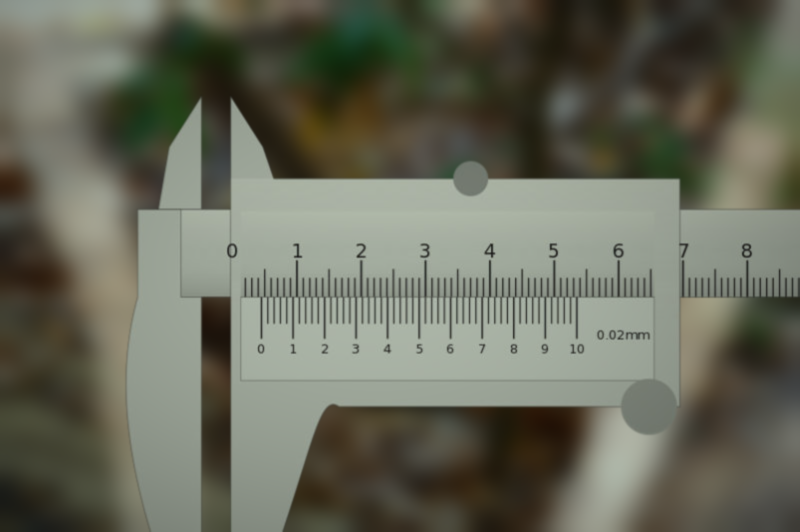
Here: 4.5 (mm)
